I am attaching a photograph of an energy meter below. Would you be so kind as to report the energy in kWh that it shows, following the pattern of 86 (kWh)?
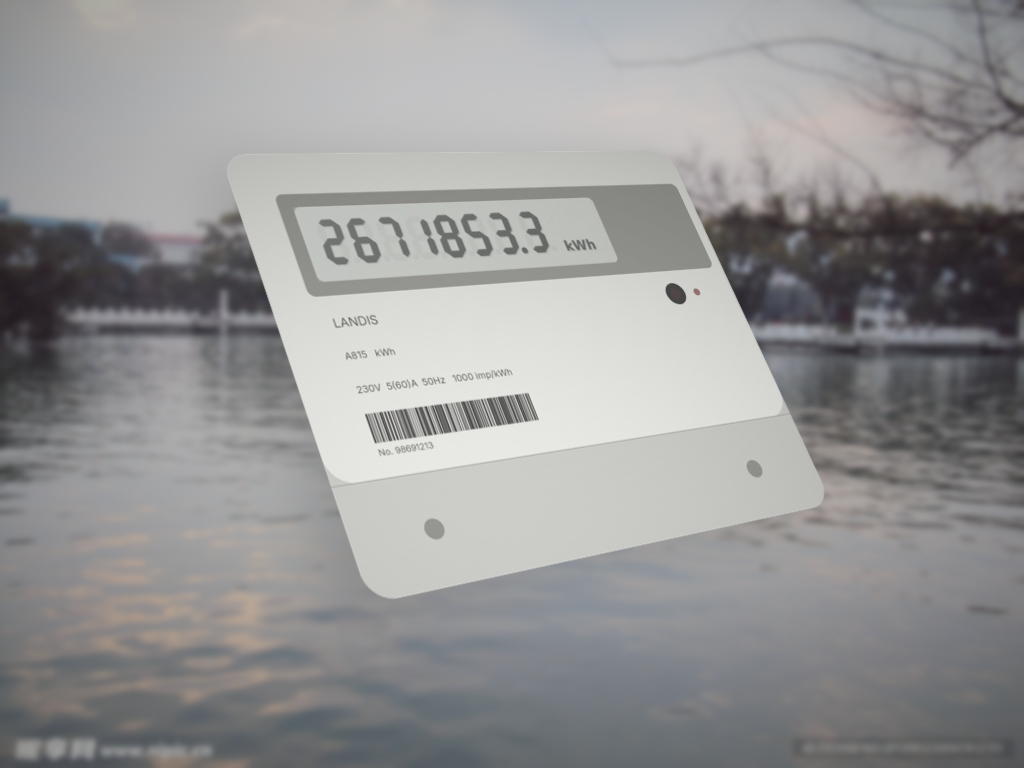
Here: 2671853.3 (kWh)
